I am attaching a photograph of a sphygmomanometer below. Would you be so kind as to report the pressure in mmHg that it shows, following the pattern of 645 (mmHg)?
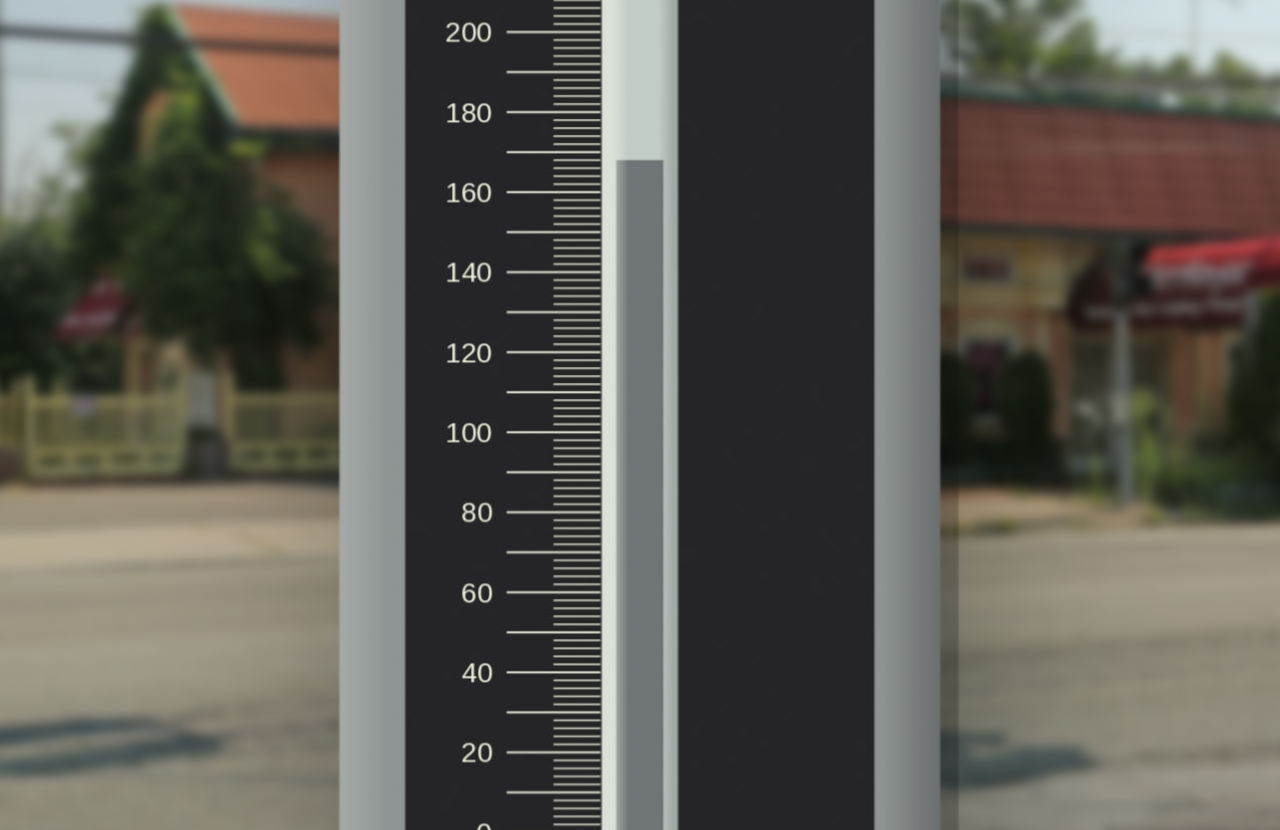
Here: 168 (mmHg)
